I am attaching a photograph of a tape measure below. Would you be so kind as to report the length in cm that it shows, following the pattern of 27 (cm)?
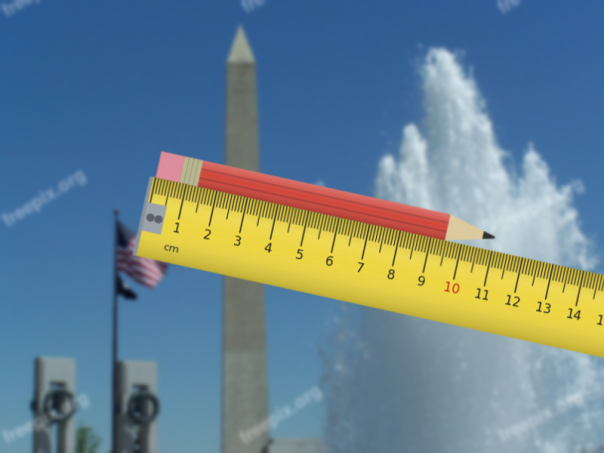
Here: 11 (cm)
